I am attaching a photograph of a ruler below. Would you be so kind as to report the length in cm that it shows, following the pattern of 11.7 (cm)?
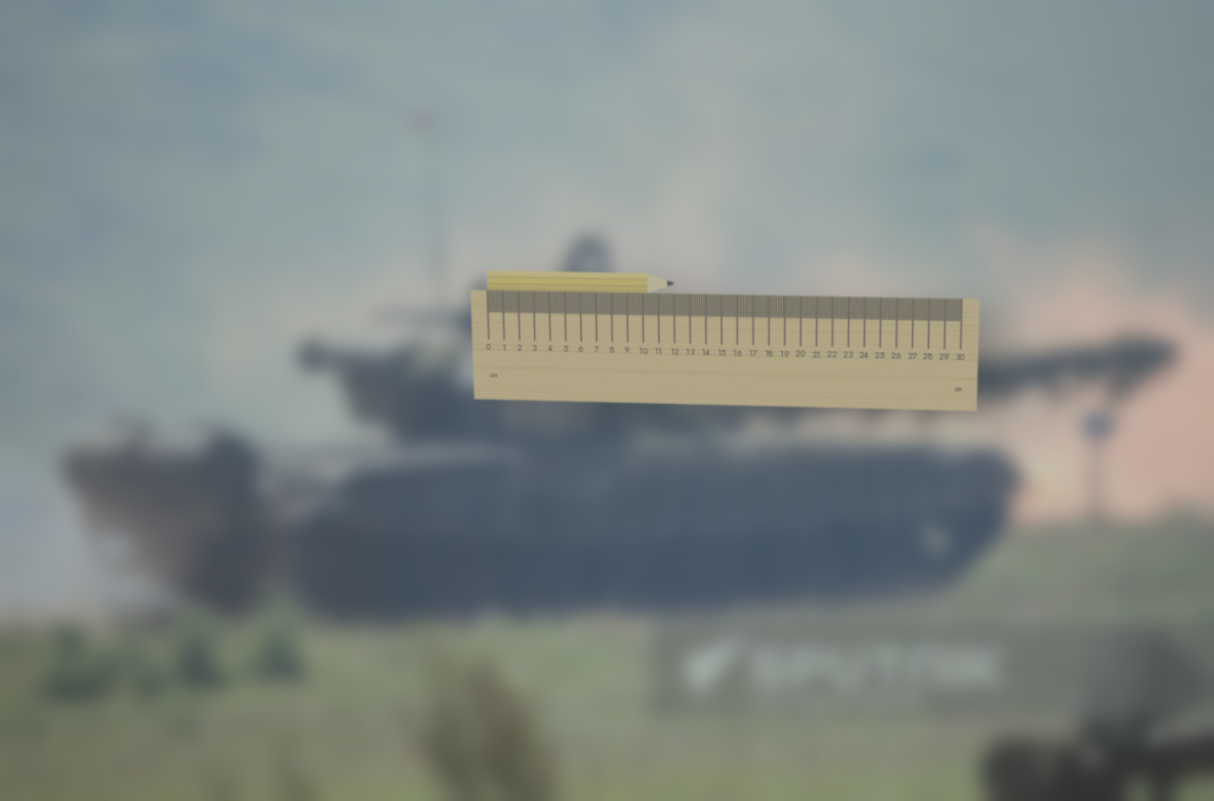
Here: 12 (cm)
